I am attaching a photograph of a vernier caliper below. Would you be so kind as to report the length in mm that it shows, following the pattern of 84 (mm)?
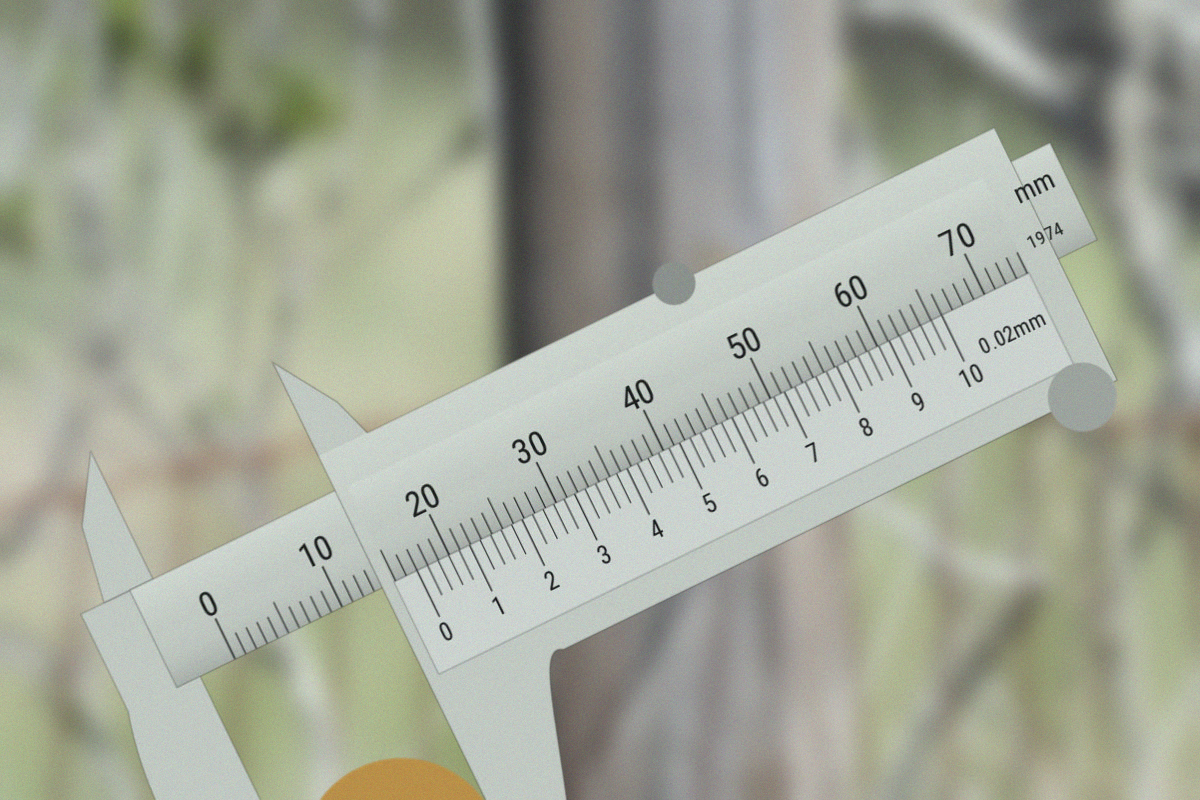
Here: 17.0 (mm)
